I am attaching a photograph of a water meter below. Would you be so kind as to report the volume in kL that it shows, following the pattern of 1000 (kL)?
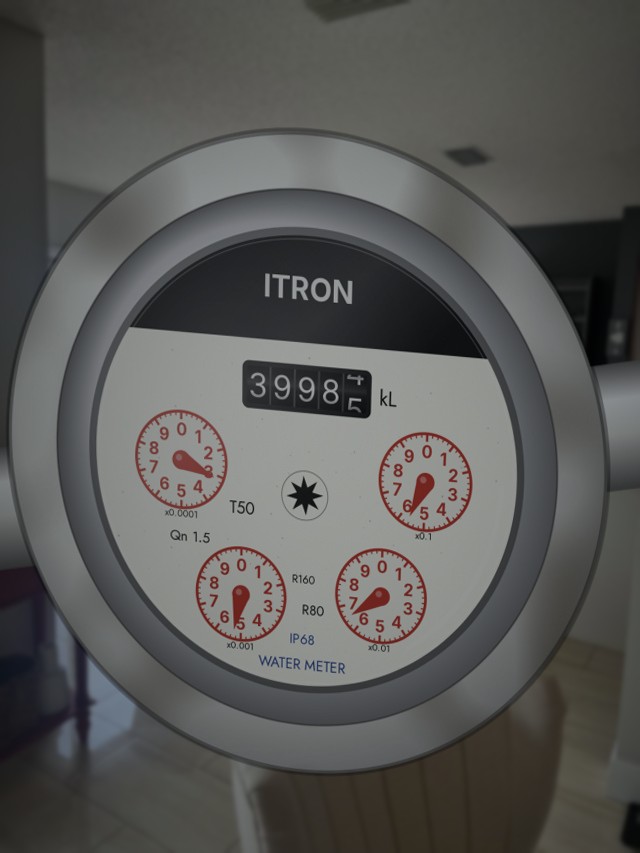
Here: 39984.5653 (kL)
